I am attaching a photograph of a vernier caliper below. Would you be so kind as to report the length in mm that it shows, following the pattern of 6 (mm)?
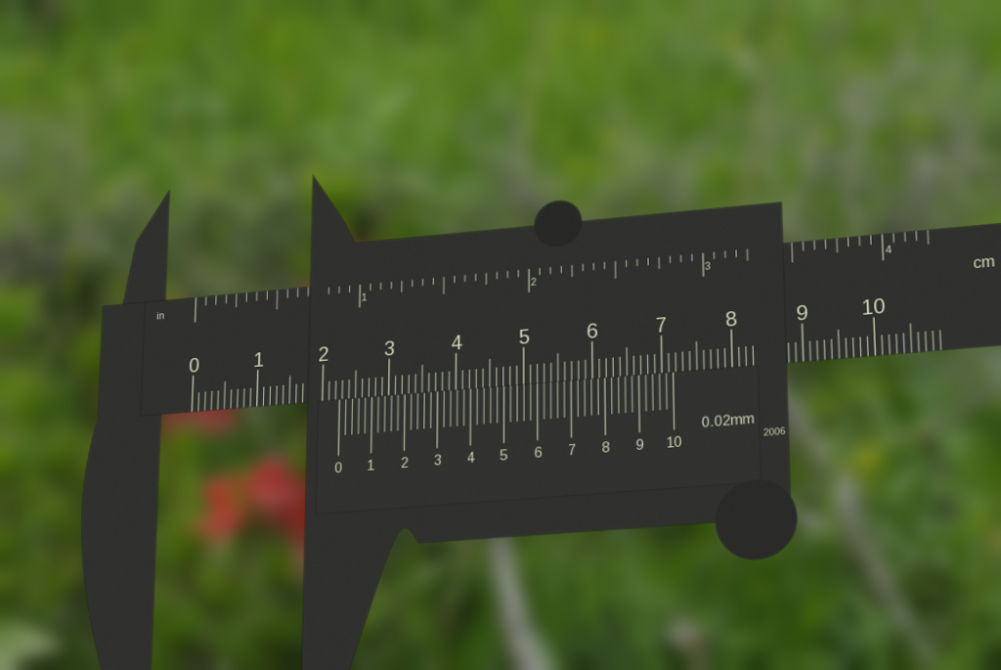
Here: 22.6 (mm)
